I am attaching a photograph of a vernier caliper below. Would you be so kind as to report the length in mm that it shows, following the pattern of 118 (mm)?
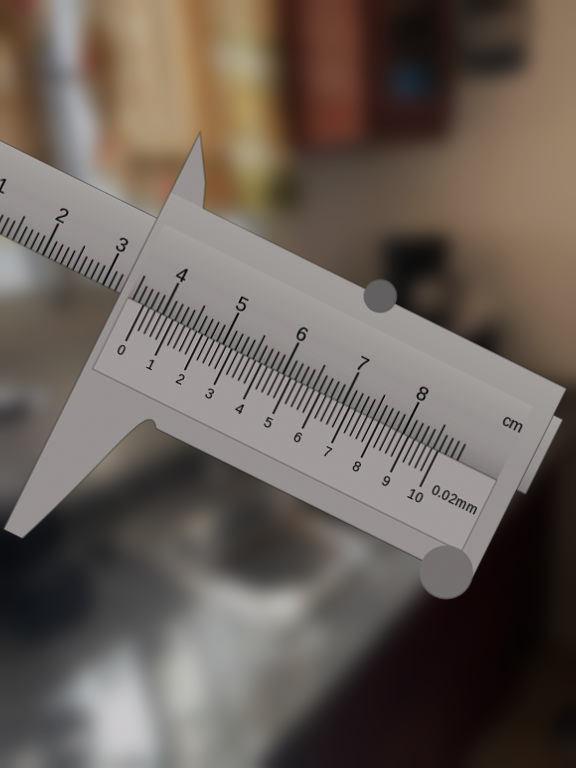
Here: 36.8 (mm)
